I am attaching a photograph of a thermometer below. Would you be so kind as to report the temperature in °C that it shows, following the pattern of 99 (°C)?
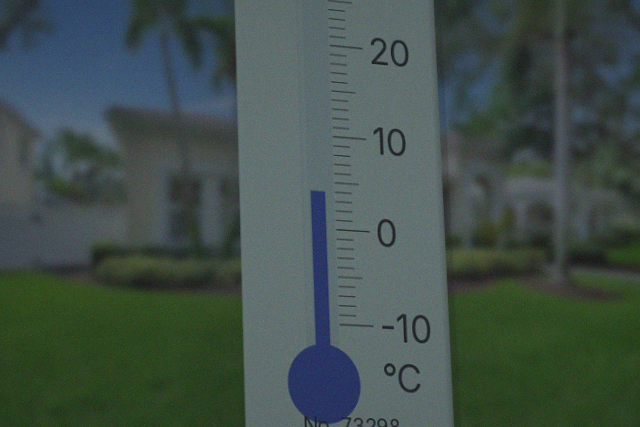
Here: 4 (°C)
